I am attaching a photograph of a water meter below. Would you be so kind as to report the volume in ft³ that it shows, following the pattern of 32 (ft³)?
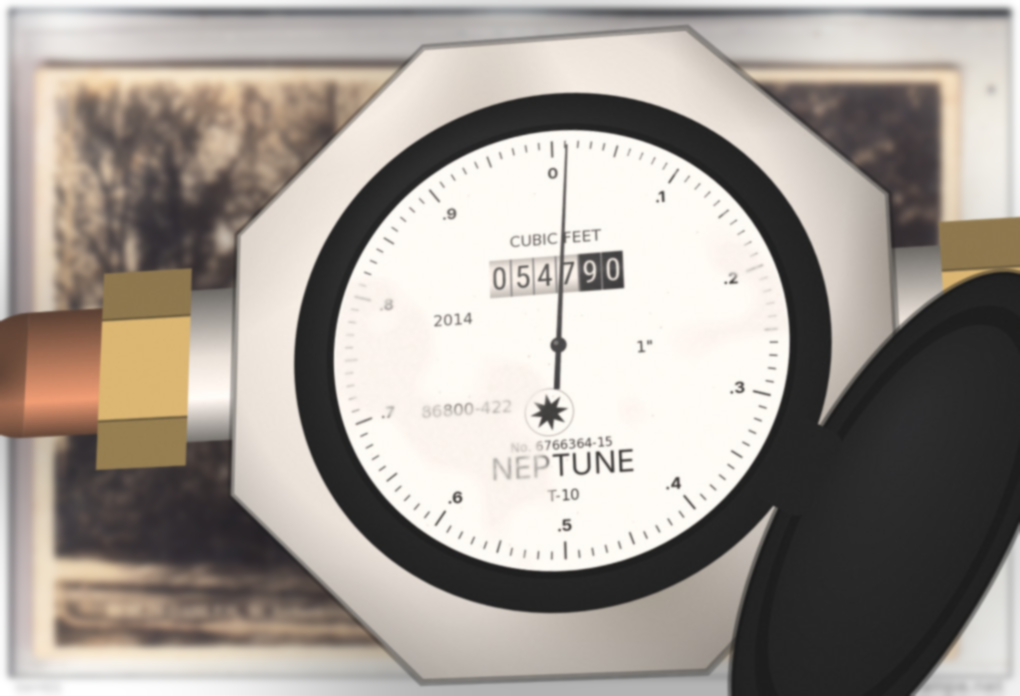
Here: 54790.01 (ft³)
